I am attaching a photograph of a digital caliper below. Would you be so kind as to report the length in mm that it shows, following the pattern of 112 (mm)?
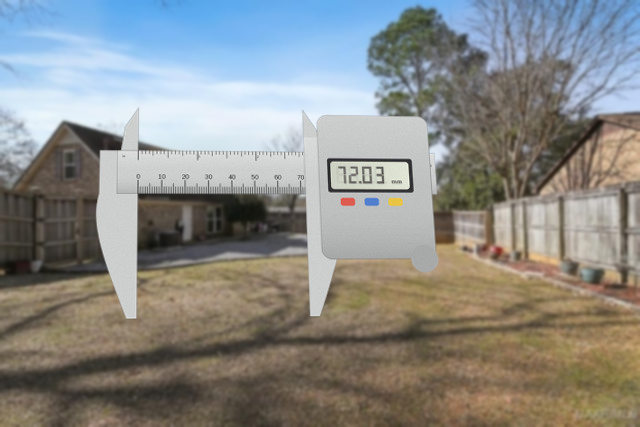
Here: 72.03 (mm)
